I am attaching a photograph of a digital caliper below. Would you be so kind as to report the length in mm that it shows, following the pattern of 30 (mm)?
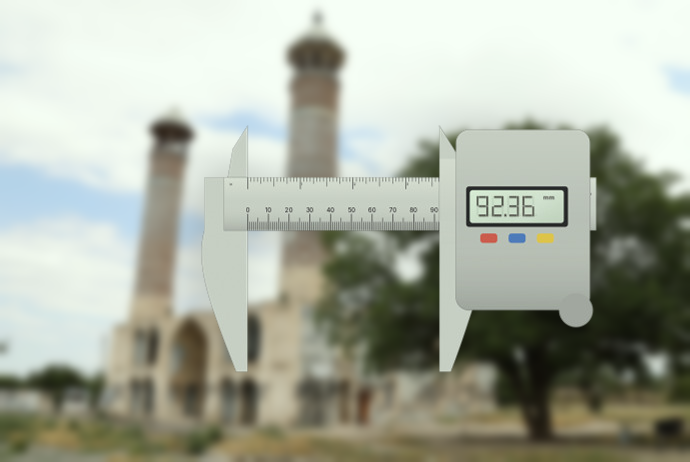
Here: 92.36 (mm)
